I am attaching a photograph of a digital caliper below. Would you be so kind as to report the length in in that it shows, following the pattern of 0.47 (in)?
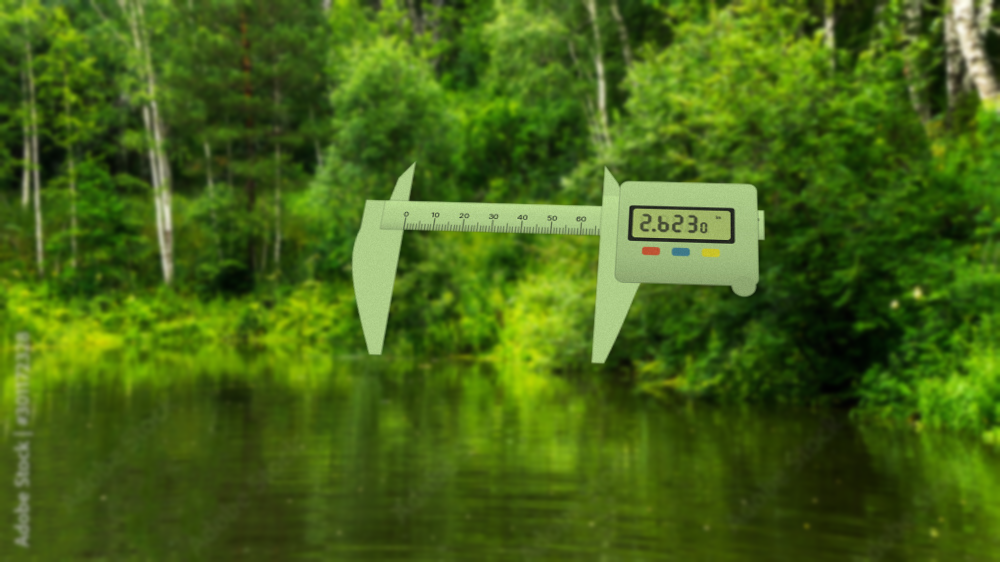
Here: 2.6230 (in)
